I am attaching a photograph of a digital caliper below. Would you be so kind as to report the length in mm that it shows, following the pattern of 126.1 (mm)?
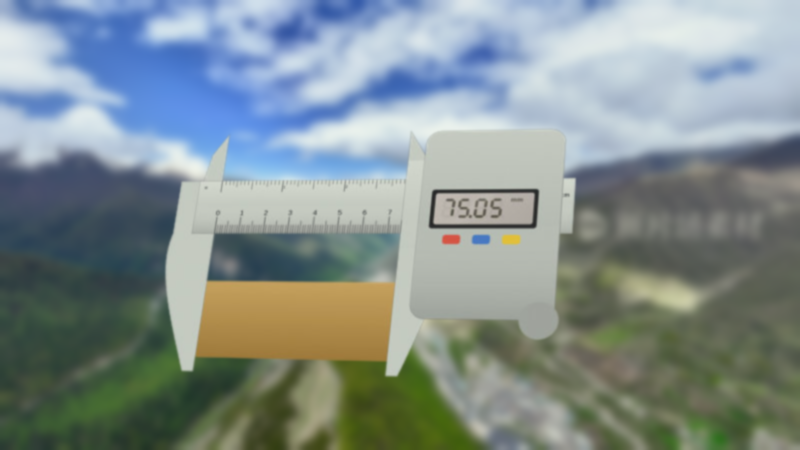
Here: 75.05 (mm)
